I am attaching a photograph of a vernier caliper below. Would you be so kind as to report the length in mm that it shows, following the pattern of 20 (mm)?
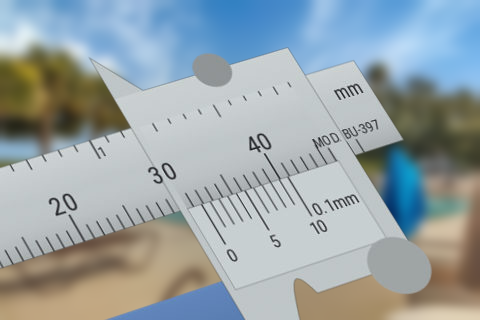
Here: 31.8 (mm)
